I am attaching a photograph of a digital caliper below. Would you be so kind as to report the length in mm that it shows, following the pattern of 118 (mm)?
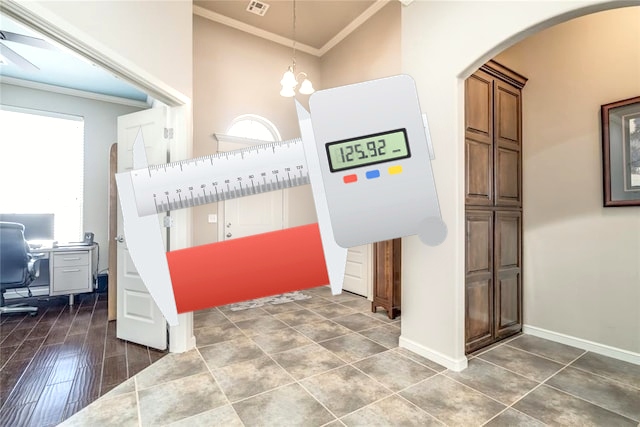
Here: 125.92 (mm)
